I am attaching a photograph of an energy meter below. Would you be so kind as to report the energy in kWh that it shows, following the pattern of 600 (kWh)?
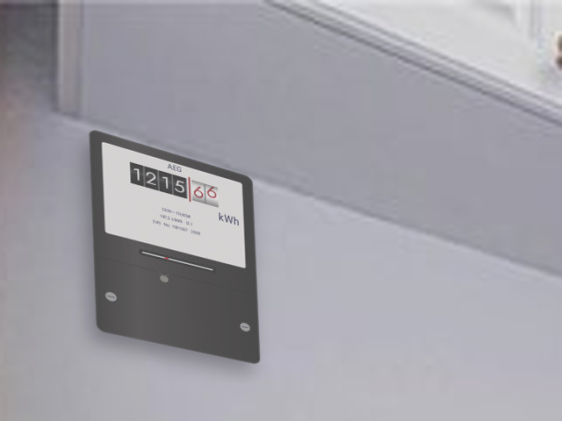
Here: 1215.66 (kWh)
